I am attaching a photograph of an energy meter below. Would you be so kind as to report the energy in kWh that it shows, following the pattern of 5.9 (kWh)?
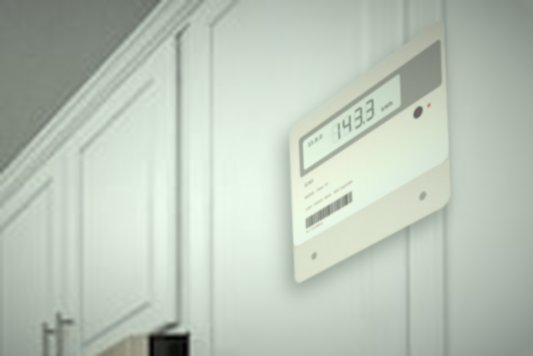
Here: 143.3 (kWh)
